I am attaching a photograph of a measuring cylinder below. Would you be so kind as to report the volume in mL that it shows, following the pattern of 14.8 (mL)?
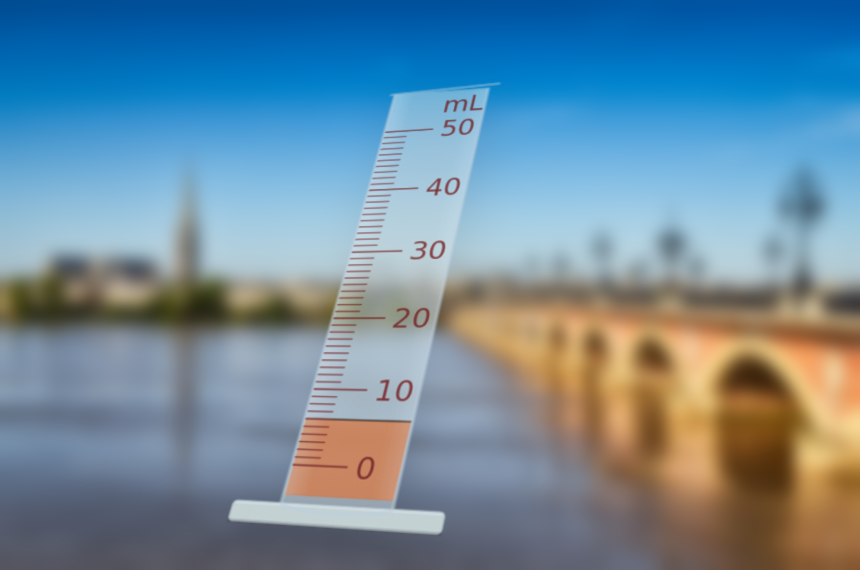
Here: 6 (mL)
